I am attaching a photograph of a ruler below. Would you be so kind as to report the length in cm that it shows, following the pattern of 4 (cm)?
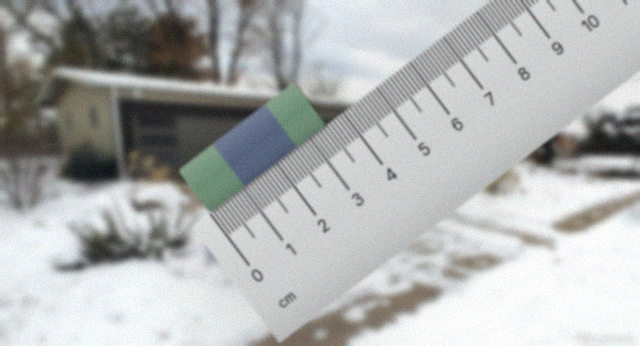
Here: 3.5 (cm)
